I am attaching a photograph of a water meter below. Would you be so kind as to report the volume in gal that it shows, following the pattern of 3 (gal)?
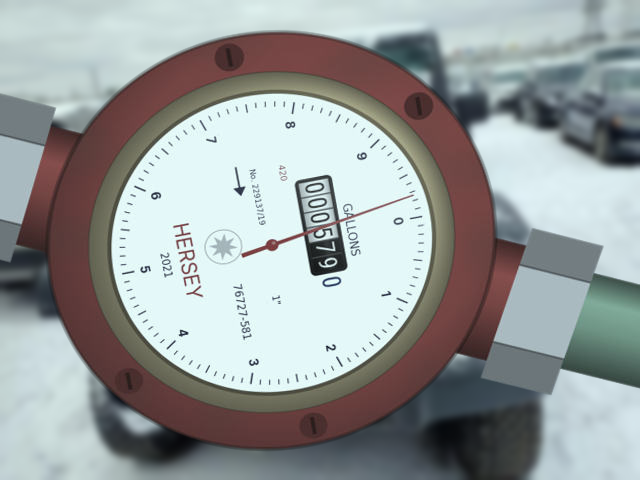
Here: 5789.7 (gal)
